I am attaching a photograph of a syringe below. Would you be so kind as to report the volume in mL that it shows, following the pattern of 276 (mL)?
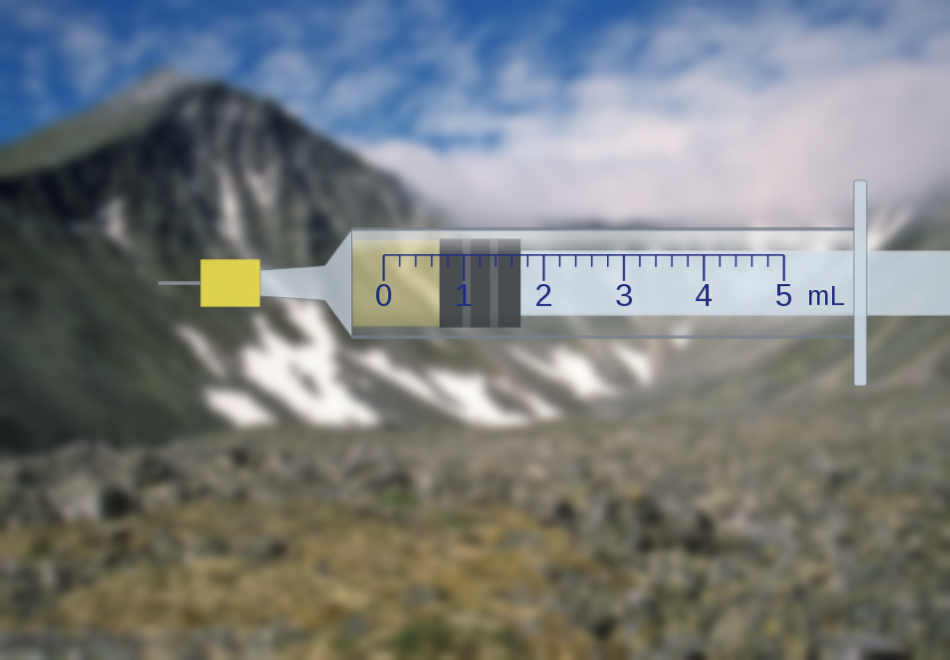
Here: 0.7 (mL)
